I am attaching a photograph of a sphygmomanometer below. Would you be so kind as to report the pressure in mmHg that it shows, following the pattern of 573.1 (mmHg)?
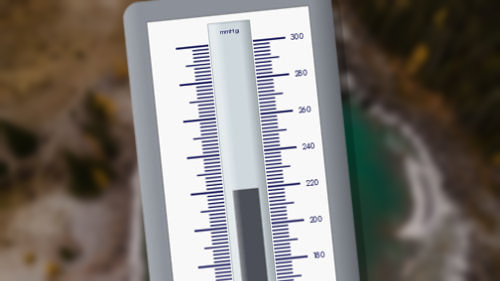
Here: 220 (mmHg)
